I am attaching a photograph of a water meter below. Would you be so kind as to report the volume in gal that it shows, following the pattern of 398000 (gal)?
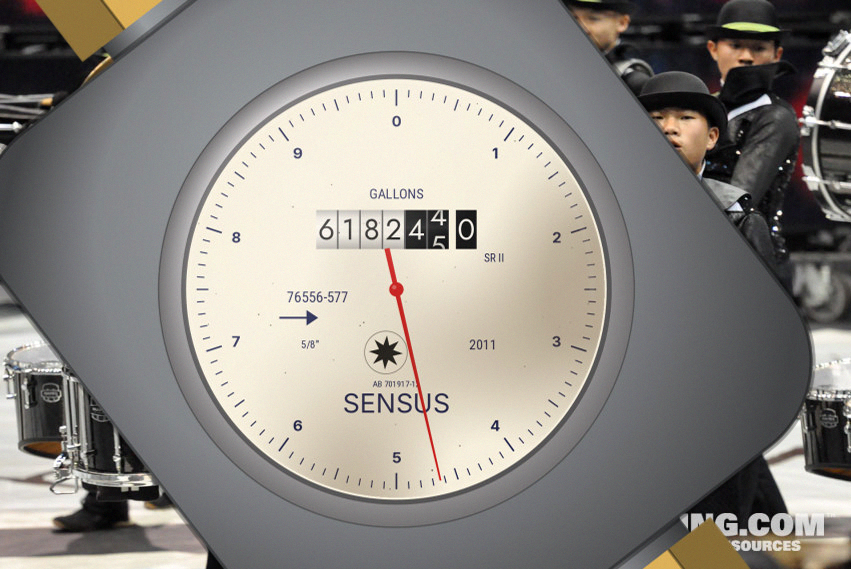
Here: 6182444.6 (gal)
